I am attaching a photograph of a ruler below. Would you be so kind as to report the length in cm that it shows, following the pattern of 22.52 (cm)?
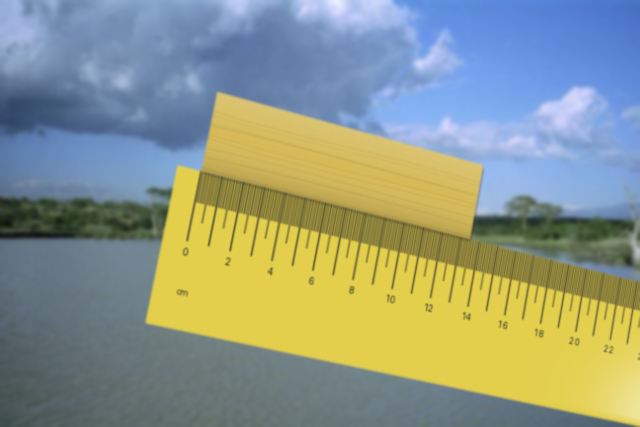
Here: 13.5 (cm)
